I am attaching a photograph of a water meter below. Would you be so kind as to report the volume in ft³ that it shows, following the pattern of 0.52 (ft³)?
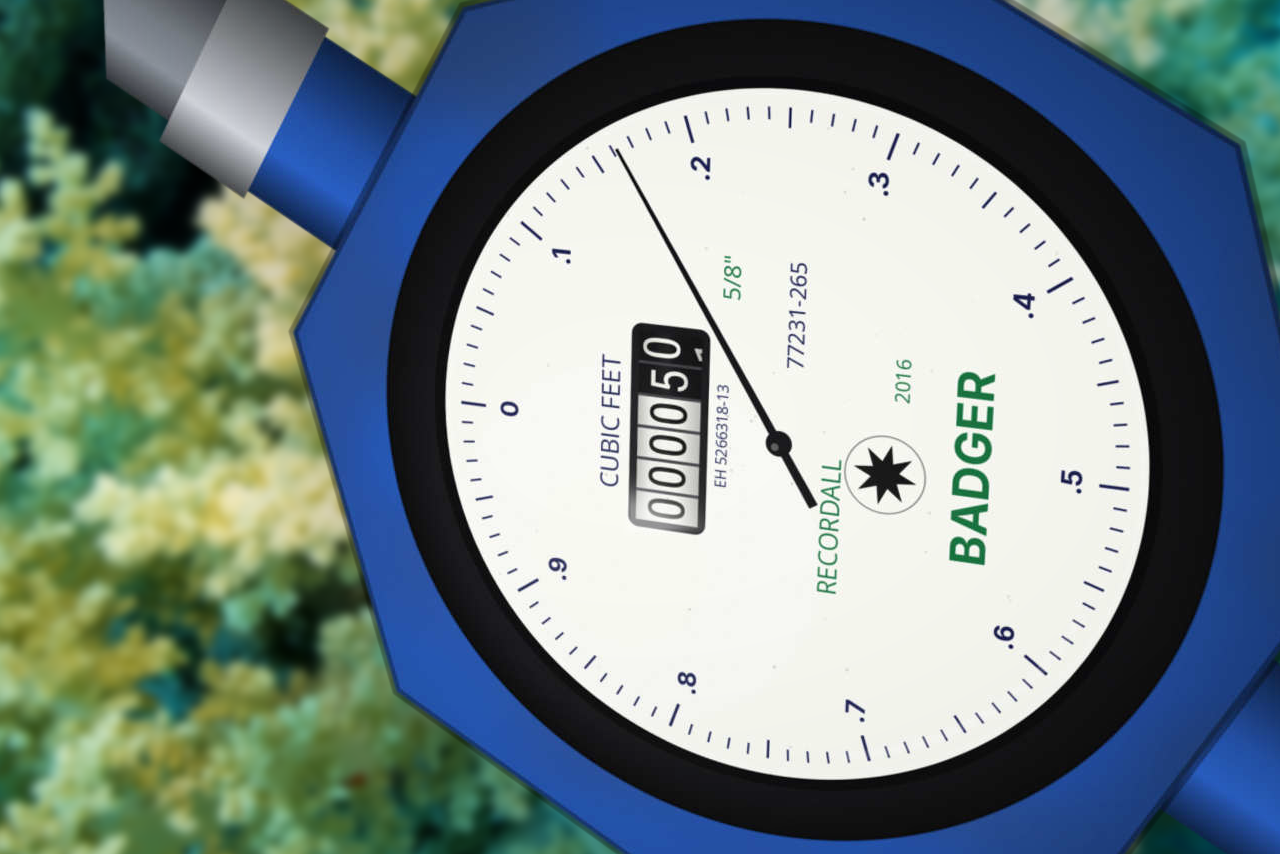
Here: 50.16 (ft³)
